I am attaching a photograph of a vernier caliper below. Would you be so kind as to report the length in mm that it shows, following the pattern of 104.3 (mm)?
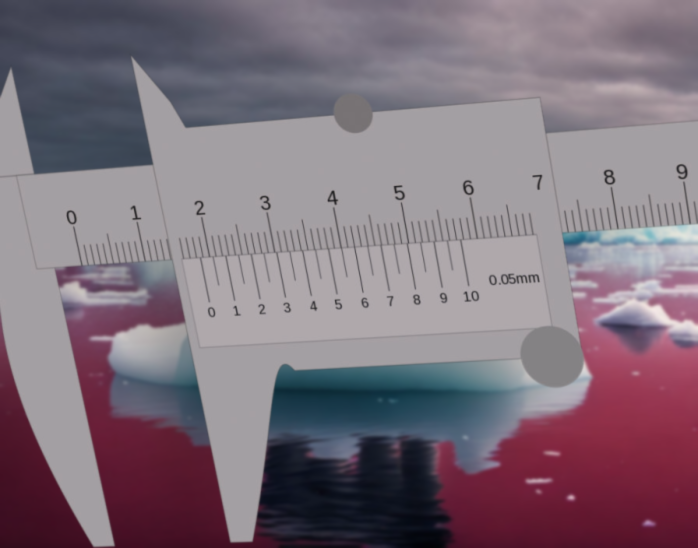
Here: 18.6 (mm)
